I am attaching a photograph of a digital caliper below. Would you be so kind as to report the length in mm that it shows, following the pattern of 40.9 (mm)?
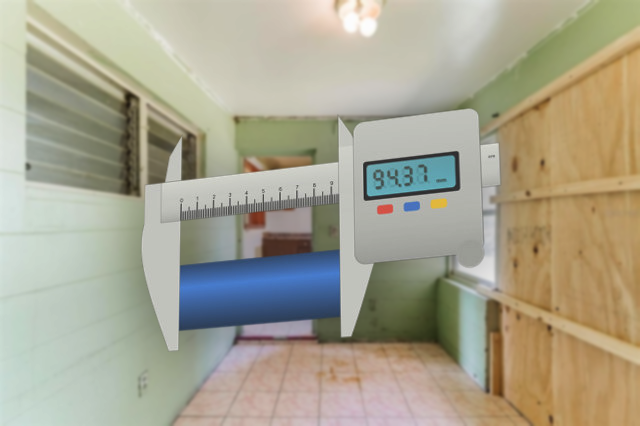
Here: 94.37 (mm)
